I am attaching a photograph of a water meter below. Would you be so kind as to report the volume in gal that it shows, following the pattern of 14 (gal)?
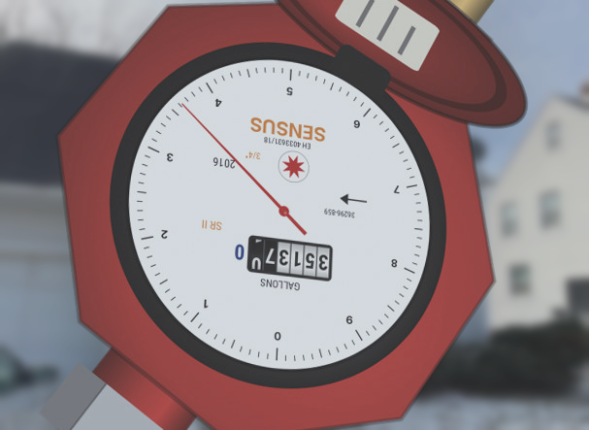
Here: 3513703.6 (gal)
